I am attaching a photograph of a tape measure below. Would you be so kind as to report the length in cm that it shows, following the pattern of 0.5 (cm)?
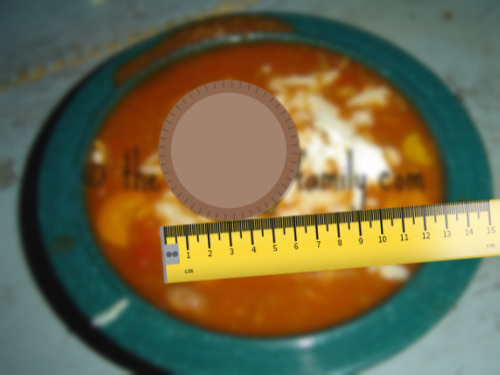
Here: 6.5 (cm)
